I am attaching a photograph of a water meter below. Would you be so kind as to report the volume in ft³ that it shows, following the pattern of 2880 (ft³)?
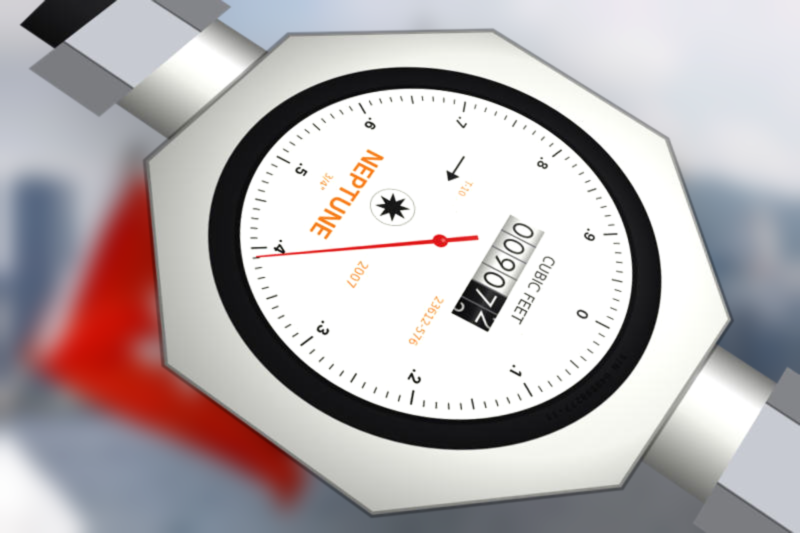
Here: 9072.39 (ft³)
